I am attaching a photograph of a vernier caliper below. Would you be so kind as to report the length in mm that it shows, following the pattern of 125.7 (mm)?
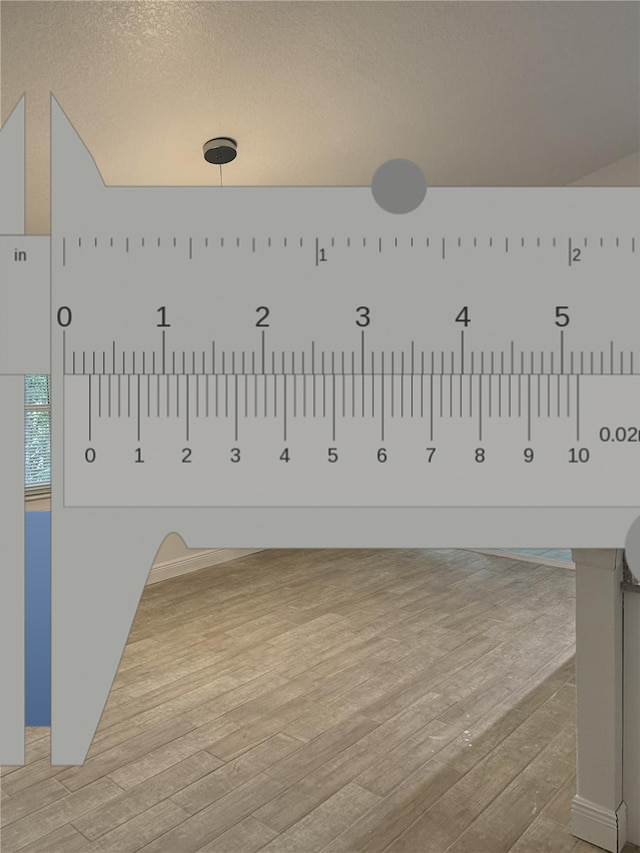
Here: 2.6 (mm)
